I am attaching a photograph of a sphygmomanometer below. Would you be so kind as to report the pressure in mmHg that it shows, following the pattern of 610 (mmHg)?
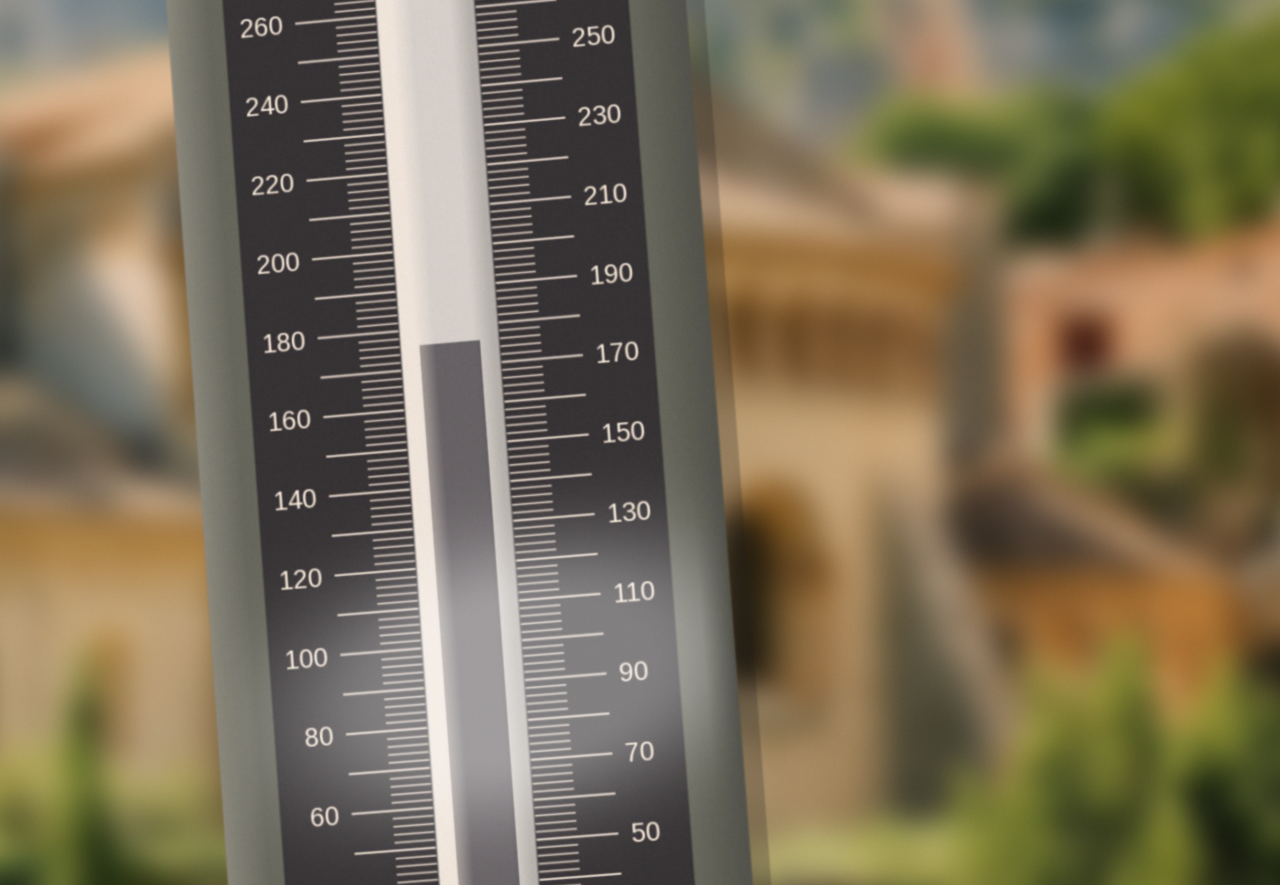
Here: 176 (mmHg)
